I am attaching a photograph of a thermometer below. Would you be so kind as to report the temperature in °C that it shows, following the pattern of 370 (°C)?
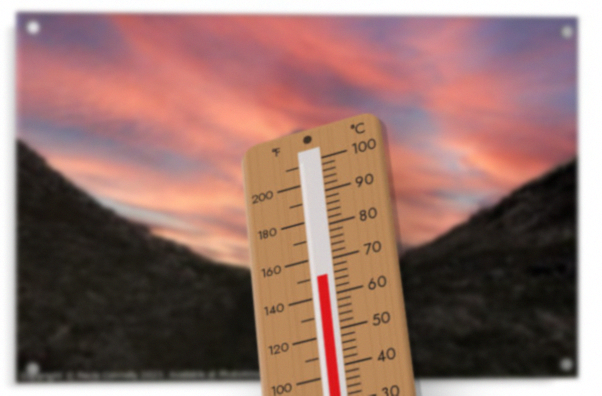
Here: 66 (°C)
